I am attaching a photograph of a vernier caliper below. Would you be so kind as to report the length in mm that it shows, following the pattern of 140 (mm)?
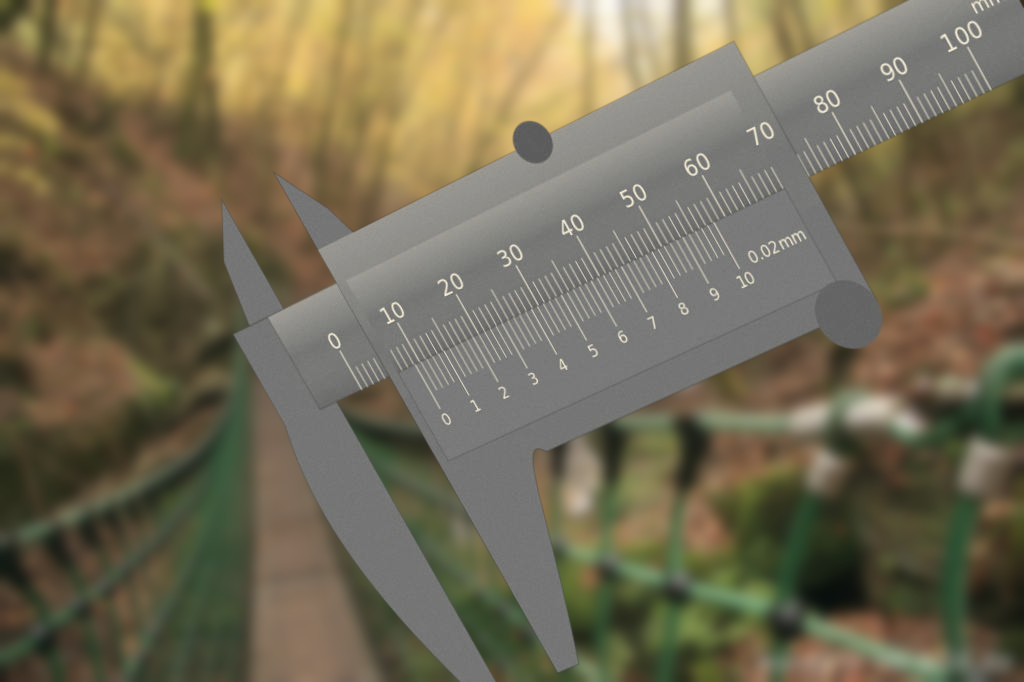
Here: 9.2 (mm)
